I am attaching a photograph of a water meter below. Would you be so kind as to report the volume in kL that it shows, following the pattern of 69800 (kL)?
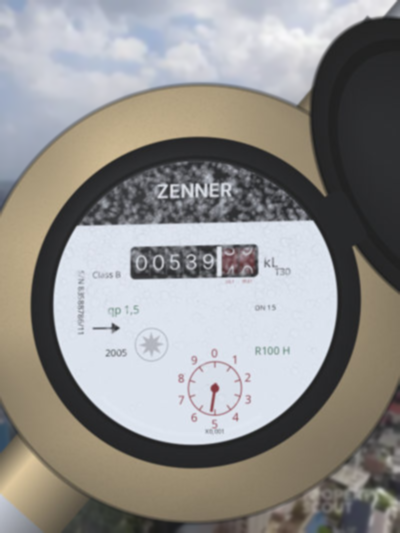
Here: 539.395 (kL)
